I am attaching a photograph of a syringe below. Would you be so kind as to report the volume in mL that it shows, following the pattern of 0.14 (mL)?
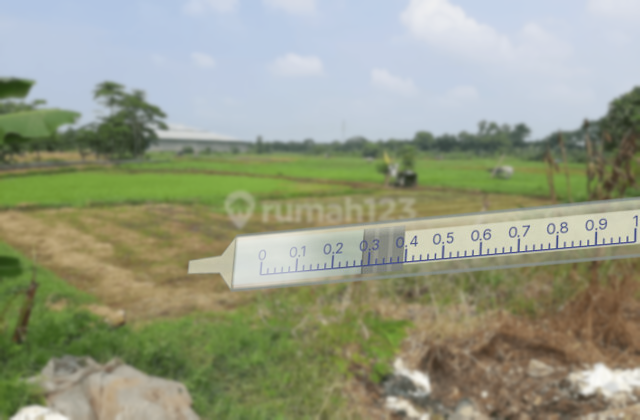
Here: 0.28 (mL)
